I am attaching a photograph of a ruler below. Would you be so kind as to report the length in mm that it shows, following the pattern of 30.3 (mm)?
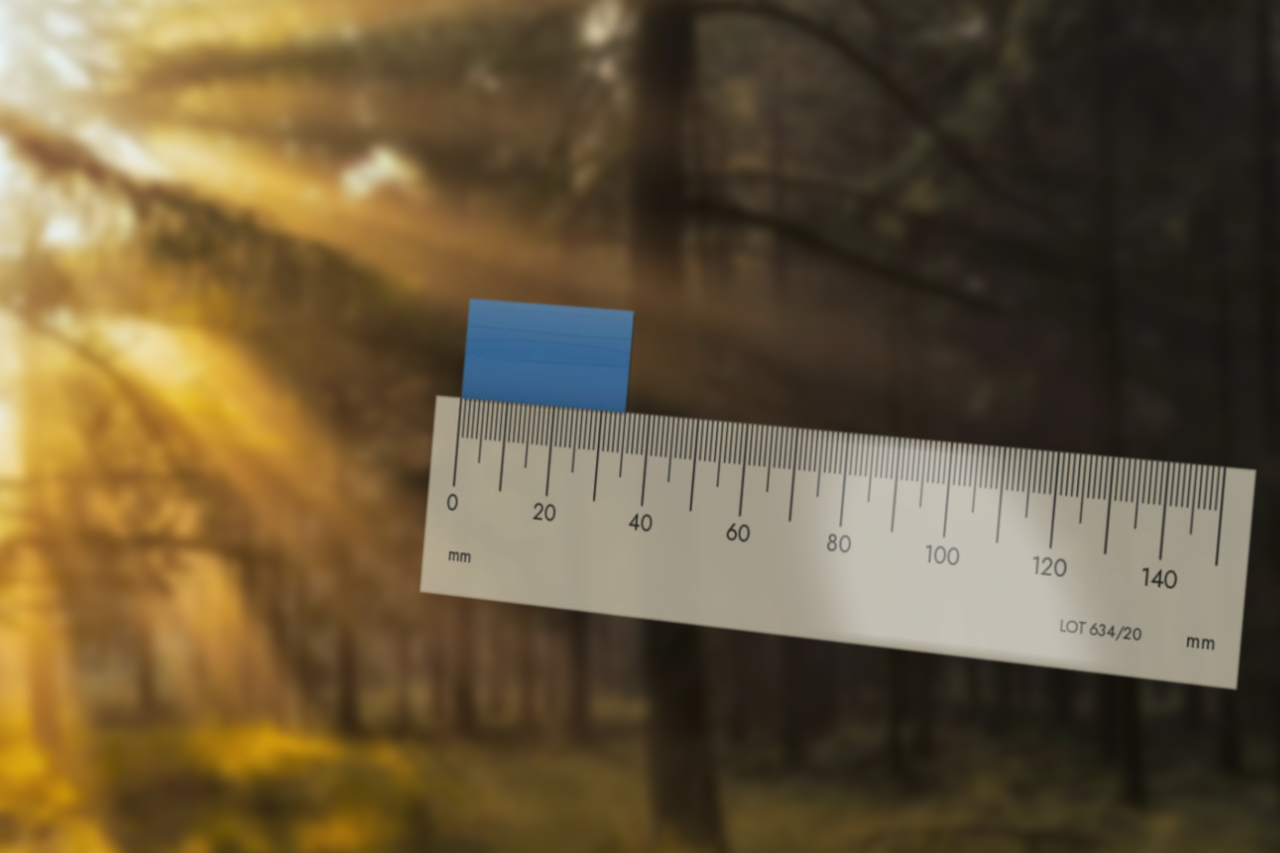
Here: 35 (mm)
